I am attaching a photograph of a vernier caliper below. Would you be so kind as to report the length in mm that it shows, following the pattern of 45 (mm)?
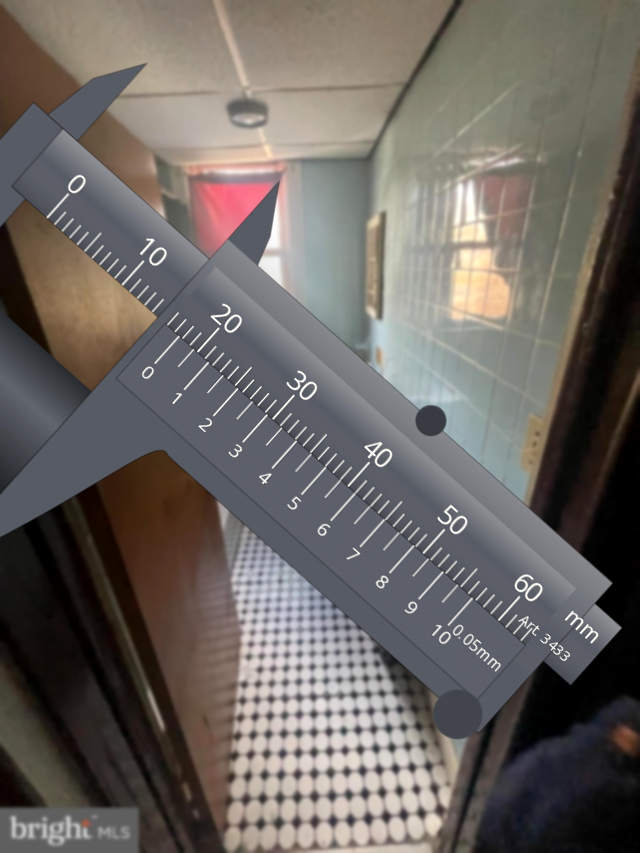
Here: 17.6 (mm)
